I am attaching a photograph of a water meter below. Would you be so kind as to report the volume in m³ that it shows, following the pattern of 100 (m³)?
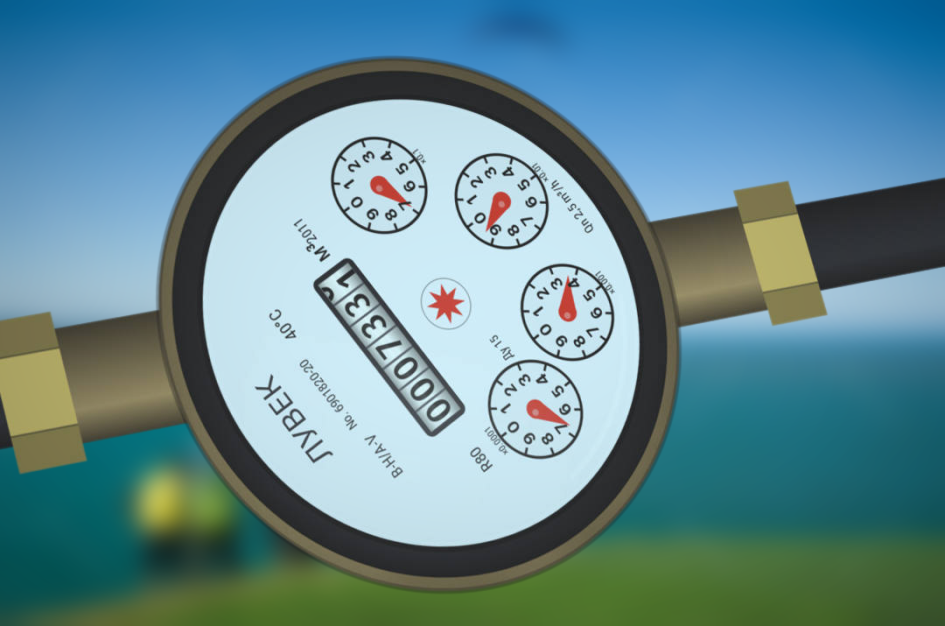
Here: 7330.6936 (m³)
